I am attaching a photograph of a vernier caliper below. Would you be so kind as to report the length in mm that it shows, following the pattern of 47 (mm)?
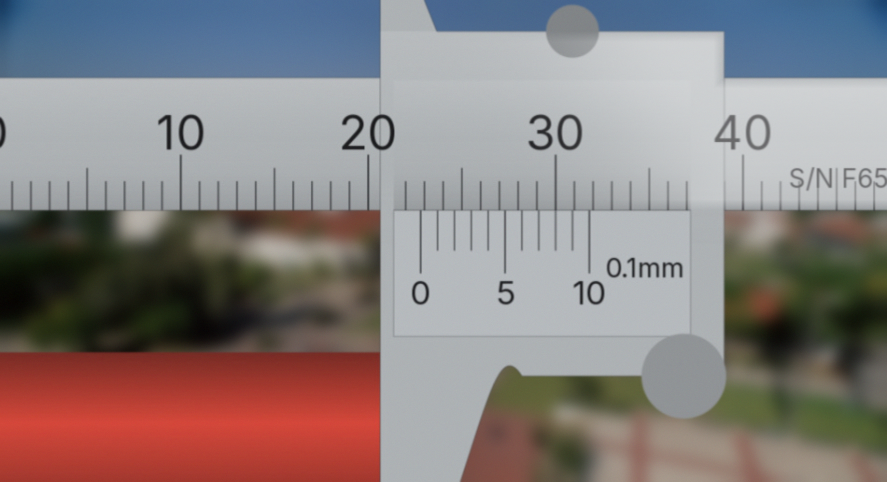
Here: 22.8 (mm)
